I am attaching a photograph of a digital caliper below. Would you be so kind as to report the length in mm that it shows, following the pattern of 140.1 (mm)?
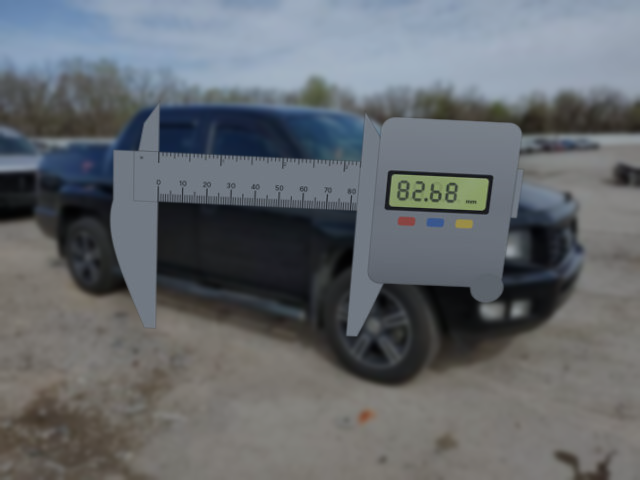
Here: 82.68 (mm)
